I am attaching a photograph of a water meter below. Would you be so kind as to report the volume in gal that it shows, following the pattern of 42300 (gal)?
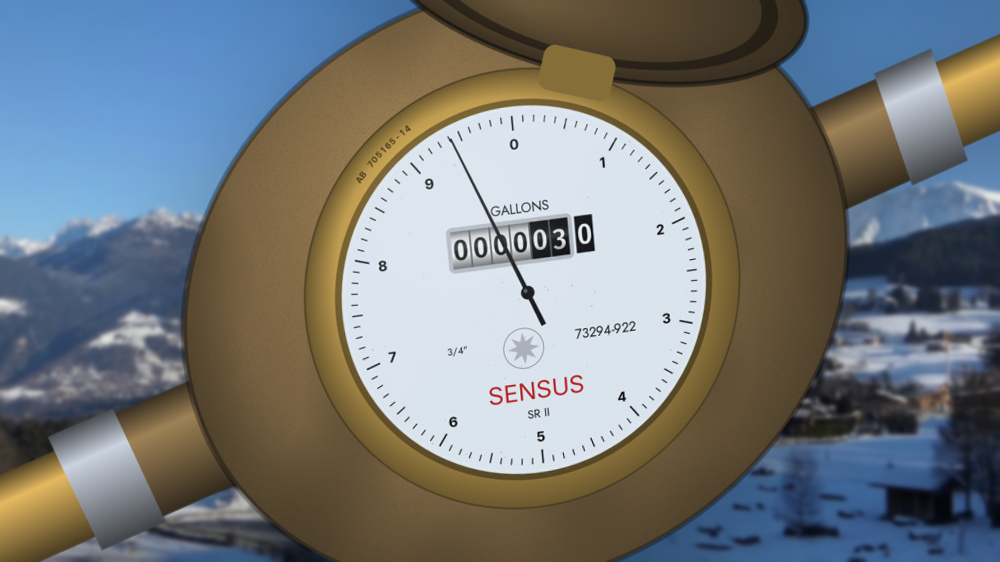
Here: 29.4 (gal)
